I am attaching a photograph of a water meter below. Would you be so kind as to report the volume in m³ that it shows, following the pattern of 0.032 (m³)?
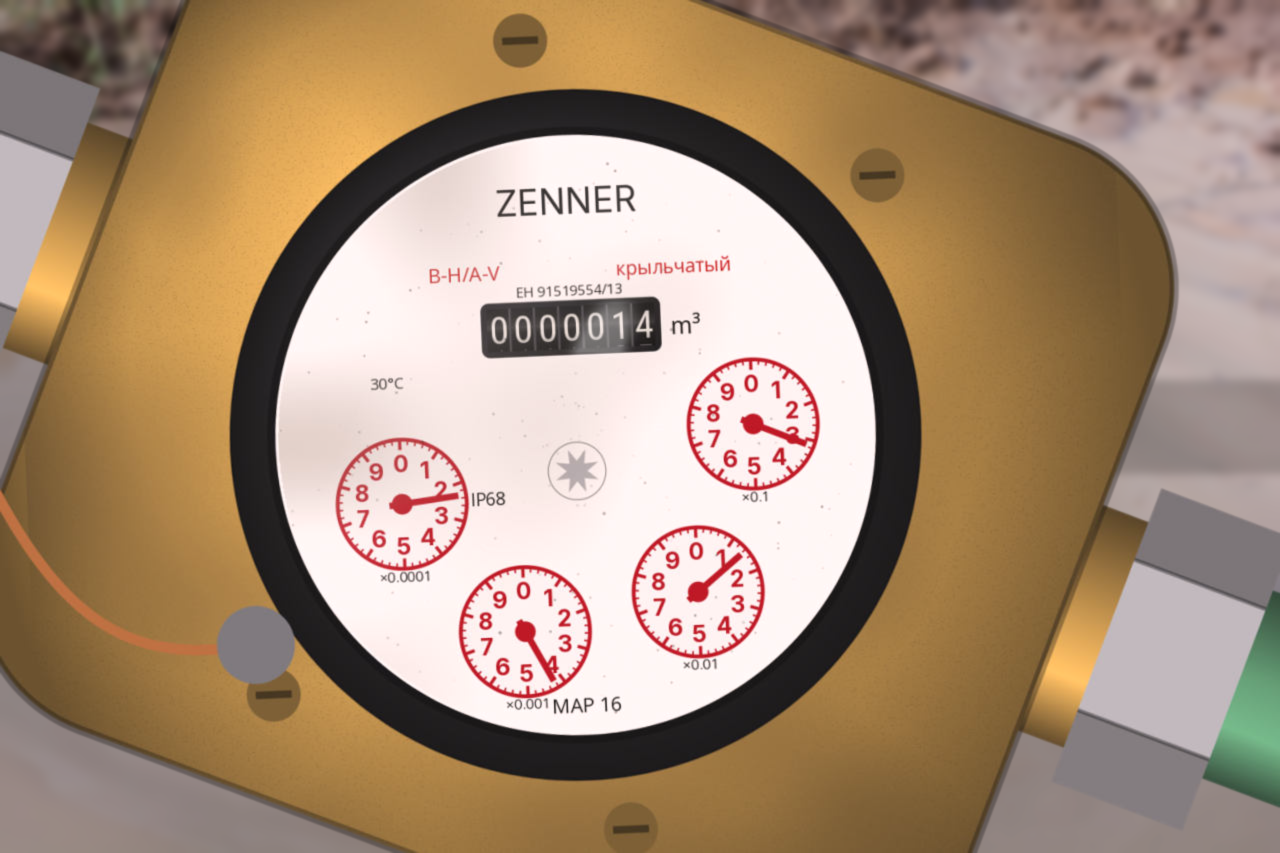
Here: 14.3142 (m³)
